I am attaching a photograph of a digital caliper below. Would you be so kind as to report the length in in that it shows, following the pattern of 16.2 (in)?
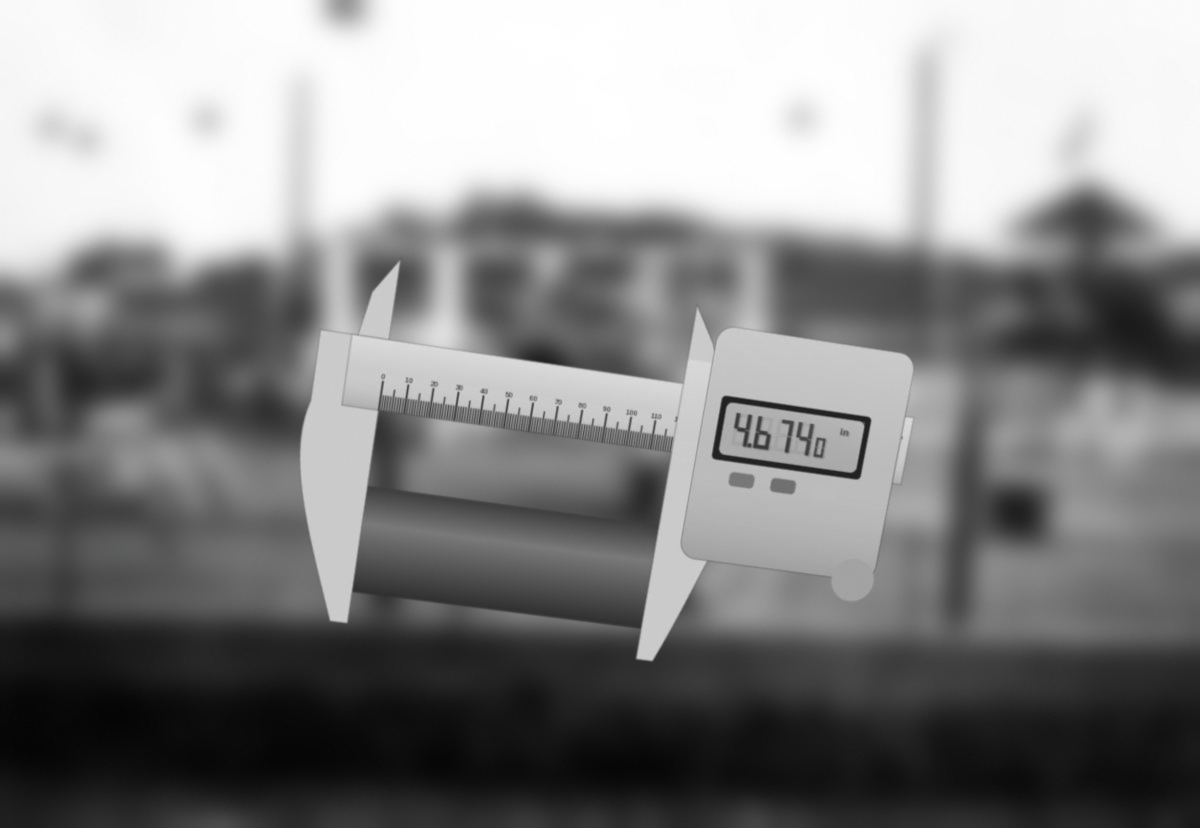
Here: 4.6740 (in)
